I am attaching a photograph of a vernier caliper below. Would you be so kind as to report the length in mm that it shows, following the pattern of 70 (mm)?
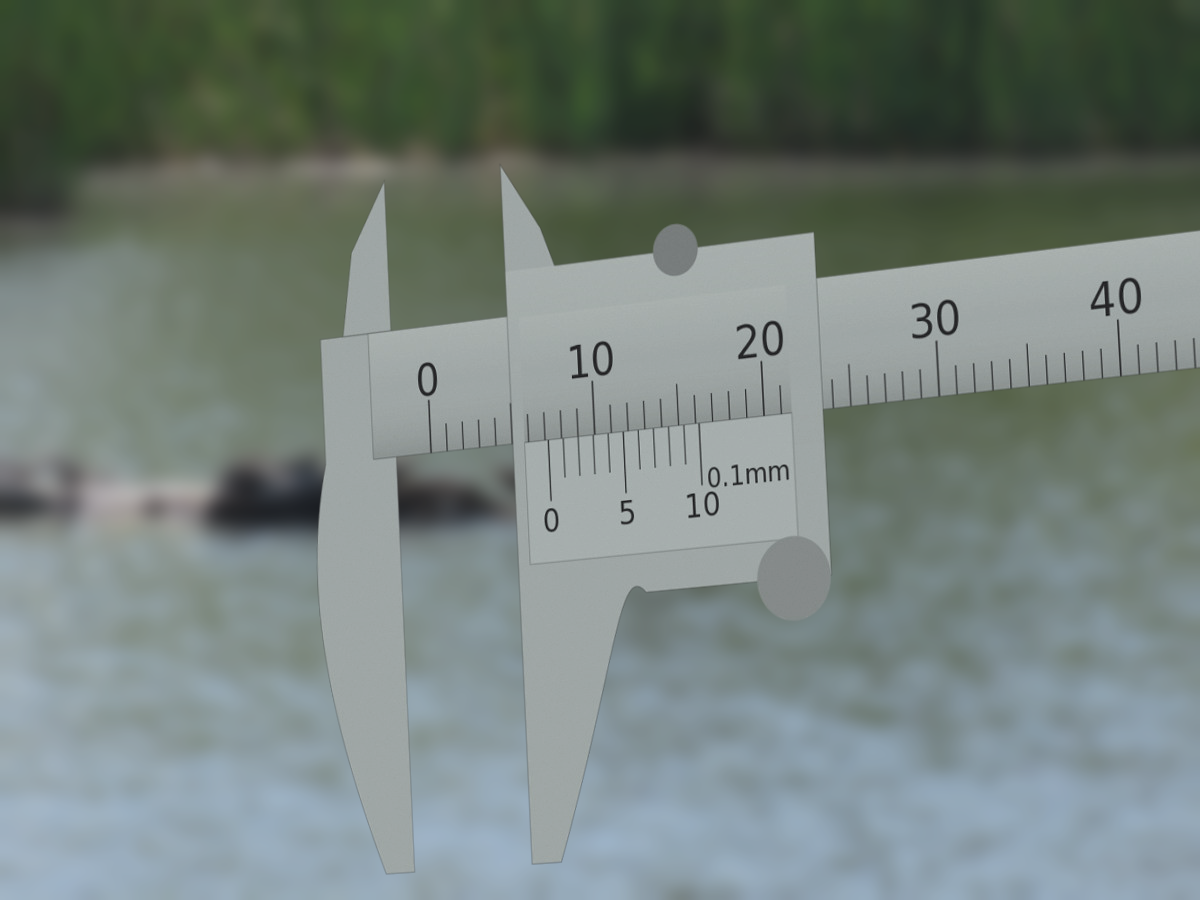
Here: 7.2 (mm)
